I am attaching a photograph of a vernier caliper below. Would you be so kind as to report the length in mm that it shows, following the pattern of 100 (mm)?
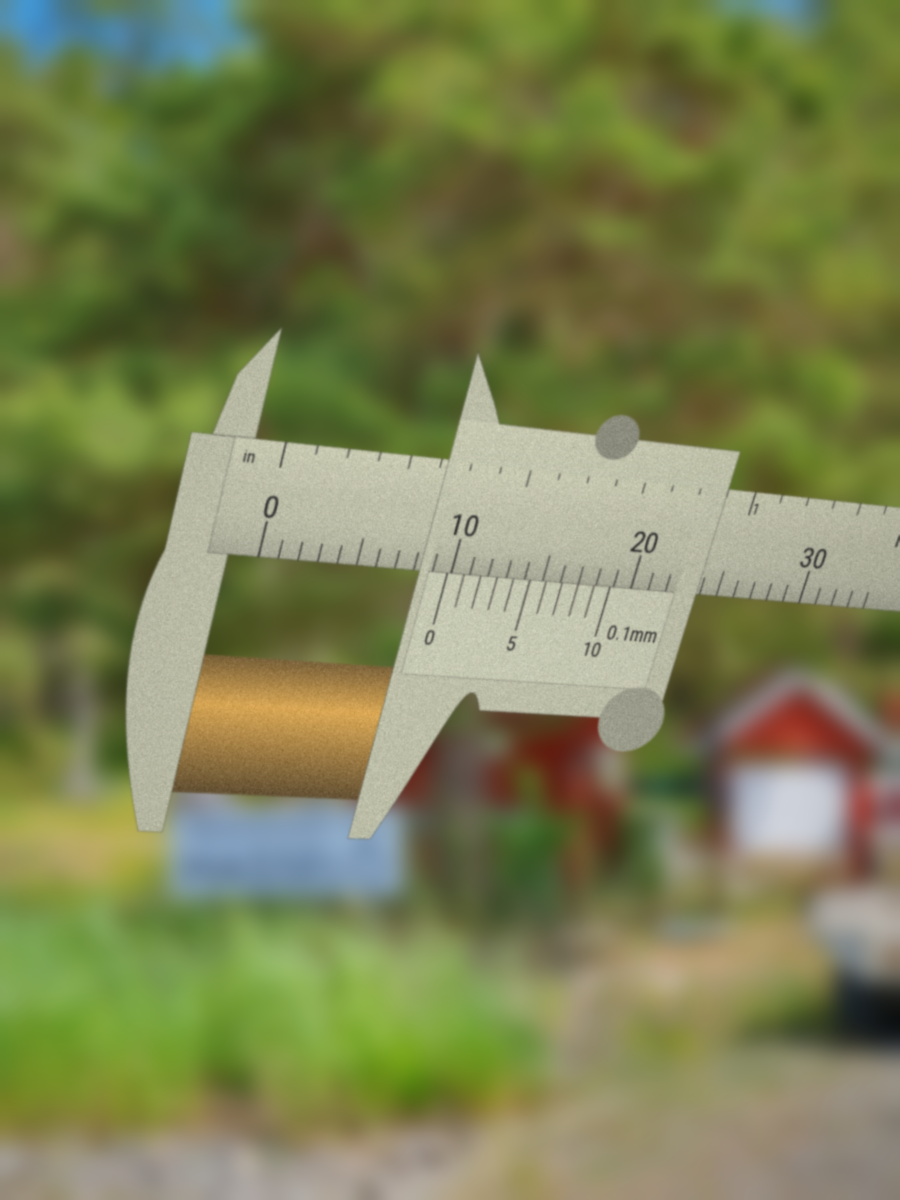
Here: 9.8 (mm)
